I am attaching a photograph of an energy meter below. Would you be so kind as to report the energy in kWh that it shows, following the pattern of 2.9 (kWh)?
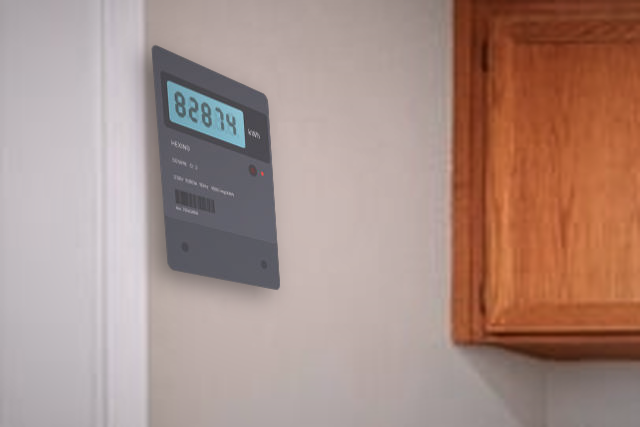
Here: 82874 (kWh)
